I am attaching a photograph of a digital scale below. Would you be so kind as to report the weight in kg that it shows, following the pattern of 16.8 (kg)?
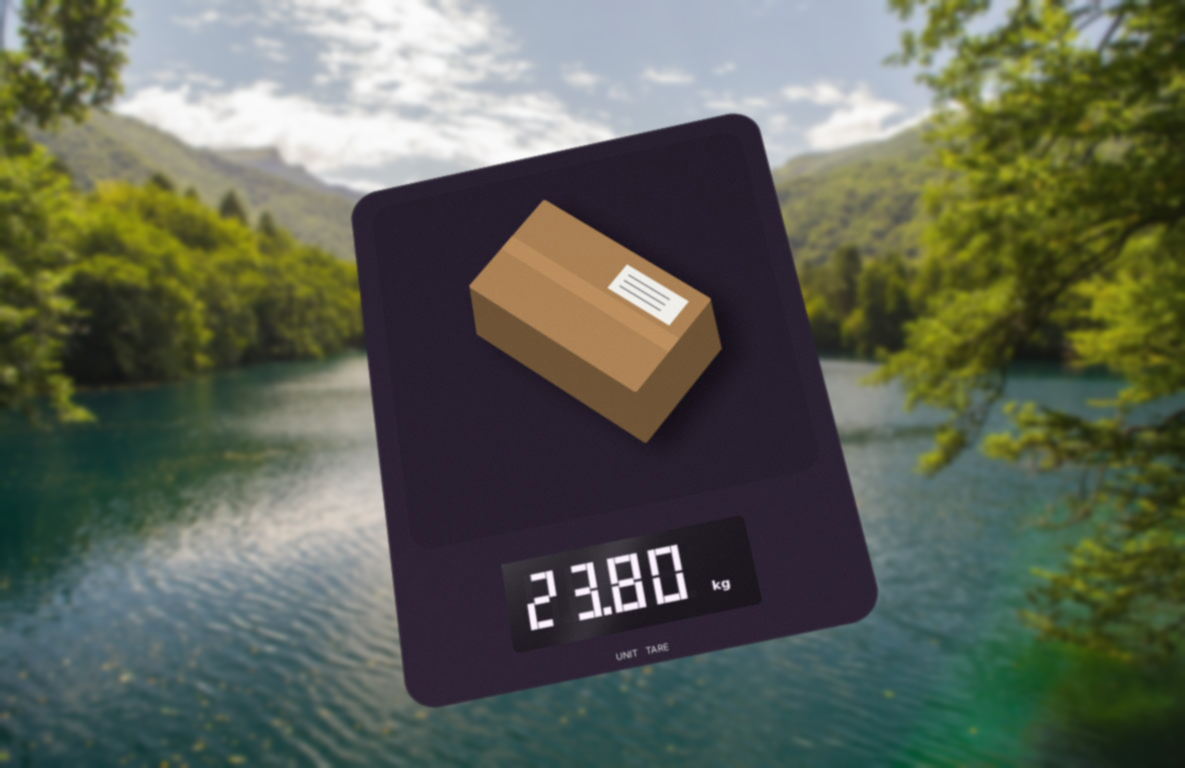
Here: 23.80 (kg)
